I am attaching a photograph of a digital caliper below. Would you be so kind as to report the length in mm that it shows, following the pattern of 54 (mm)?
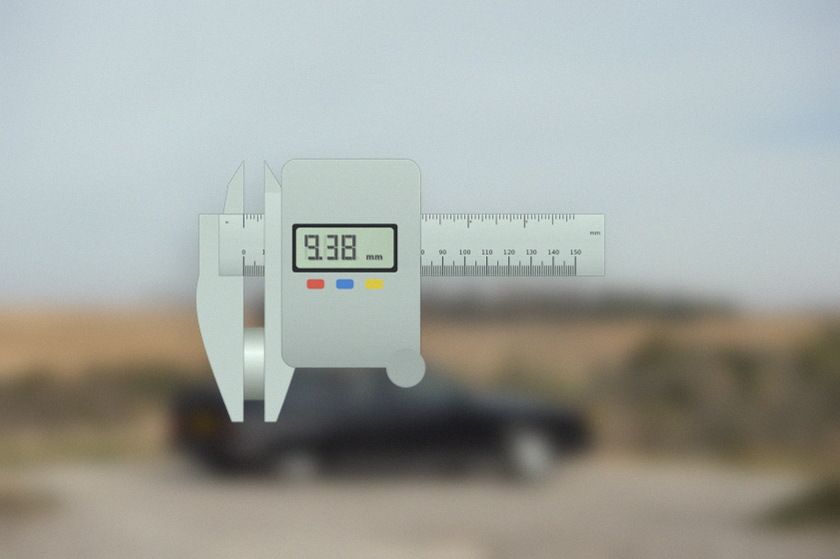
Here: 9.38 (mm)
